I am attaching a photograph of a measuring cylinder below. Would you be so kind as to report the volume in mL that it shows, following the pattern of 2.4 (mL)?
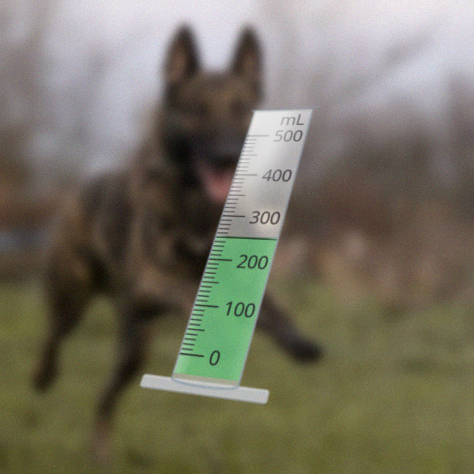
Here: 250 (mL)
